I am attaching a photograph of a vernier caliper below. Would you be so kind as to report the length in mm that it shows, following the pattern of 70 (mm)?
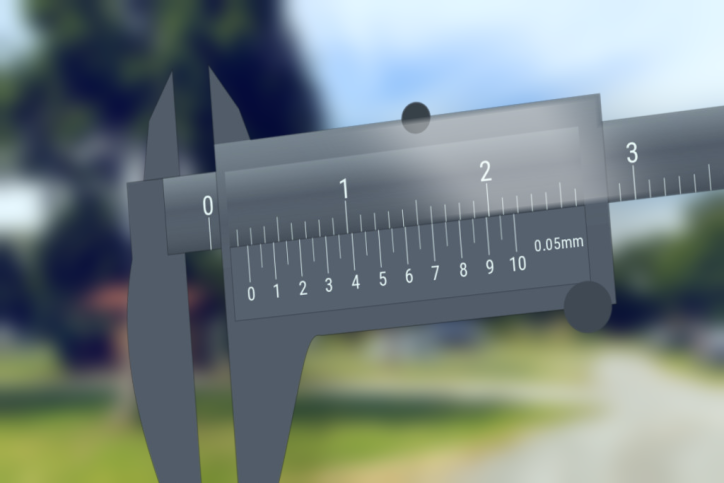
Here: 2.7 (mm)
